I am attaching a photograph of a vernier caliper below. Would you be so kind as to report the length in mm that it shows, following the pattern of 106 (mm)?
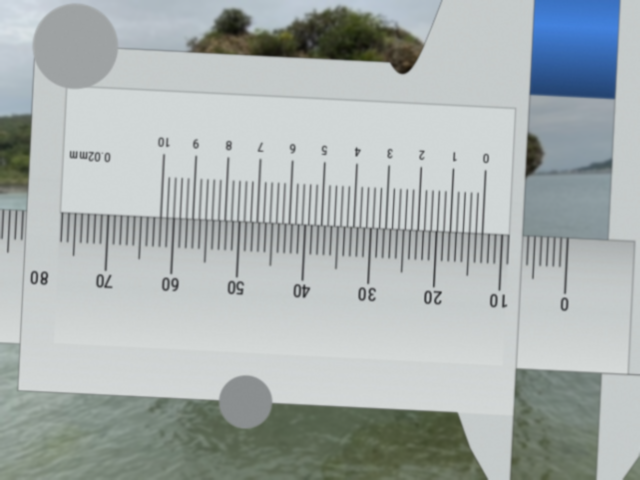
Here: 13.0 (mm)
